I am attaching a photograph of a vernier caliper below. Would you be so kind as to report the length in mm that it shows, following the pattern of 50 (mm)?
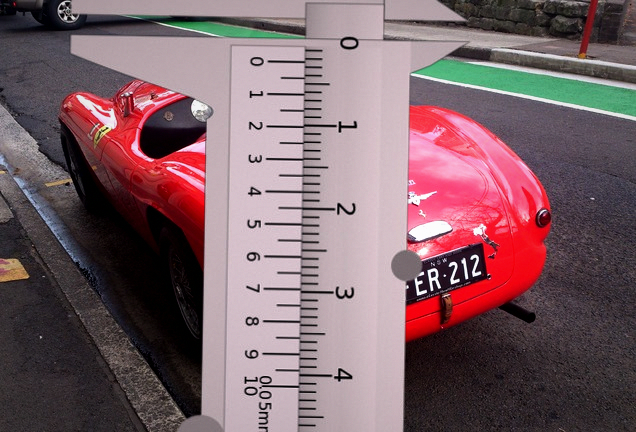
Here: 2.4 (mm)
